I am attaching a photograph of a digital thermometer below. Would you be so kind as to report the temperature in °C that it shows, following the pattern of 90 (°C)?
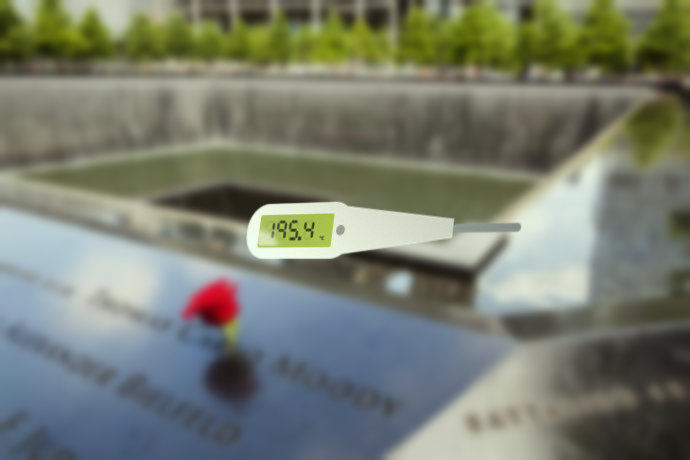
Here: 195.4 (°C)
